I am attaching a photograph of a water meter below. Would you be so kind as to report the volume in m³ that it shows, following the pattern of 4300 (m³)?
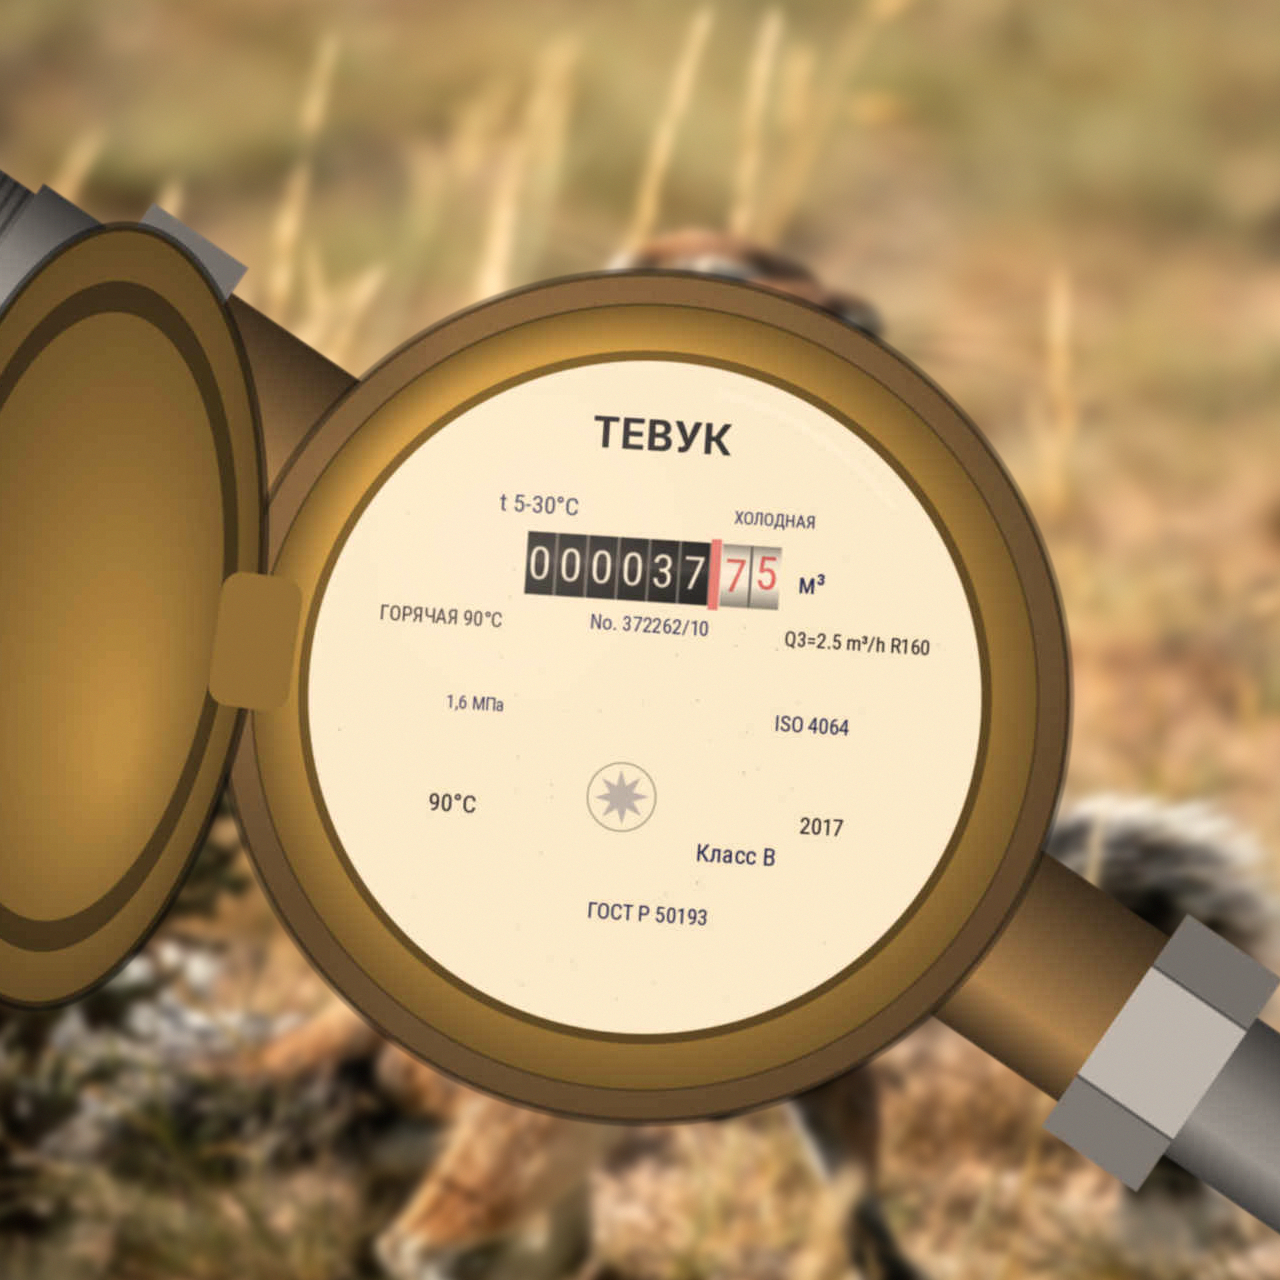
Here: 37.75 (m³)
